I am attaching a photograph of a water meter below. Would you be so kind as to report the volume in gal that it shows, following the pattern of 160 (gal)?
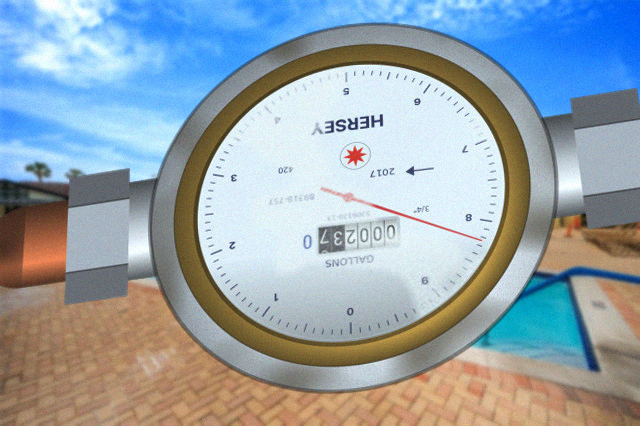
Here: 2368.2 (gal)
